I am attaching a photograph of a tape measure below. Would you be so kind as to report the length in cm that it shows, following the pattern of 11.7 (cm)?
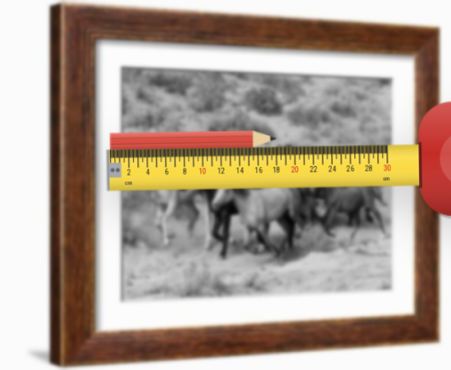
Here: 18 (cm)
